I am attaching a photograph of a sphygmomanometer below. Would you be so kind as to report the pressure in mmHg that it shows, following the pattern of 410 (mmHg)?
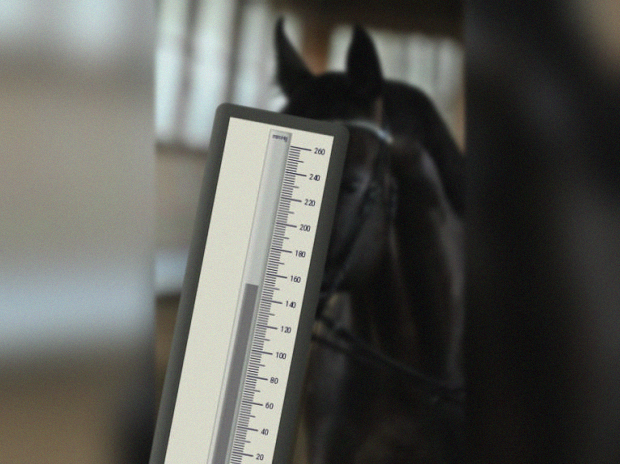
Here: 150 (mmHg)
